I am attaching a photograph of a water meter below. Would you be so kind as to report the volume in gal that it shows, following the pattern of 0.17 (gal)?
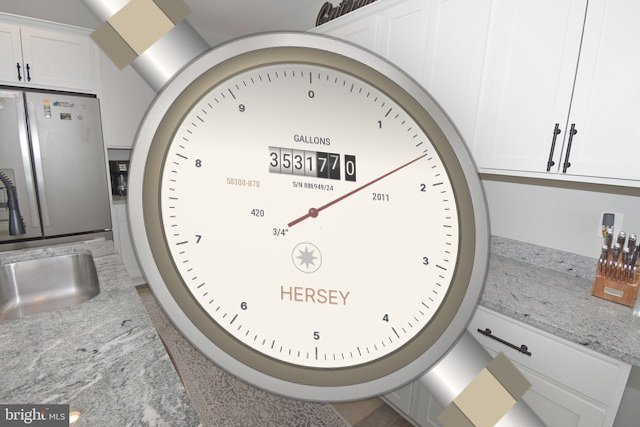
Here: 3531771.6 (gal)
